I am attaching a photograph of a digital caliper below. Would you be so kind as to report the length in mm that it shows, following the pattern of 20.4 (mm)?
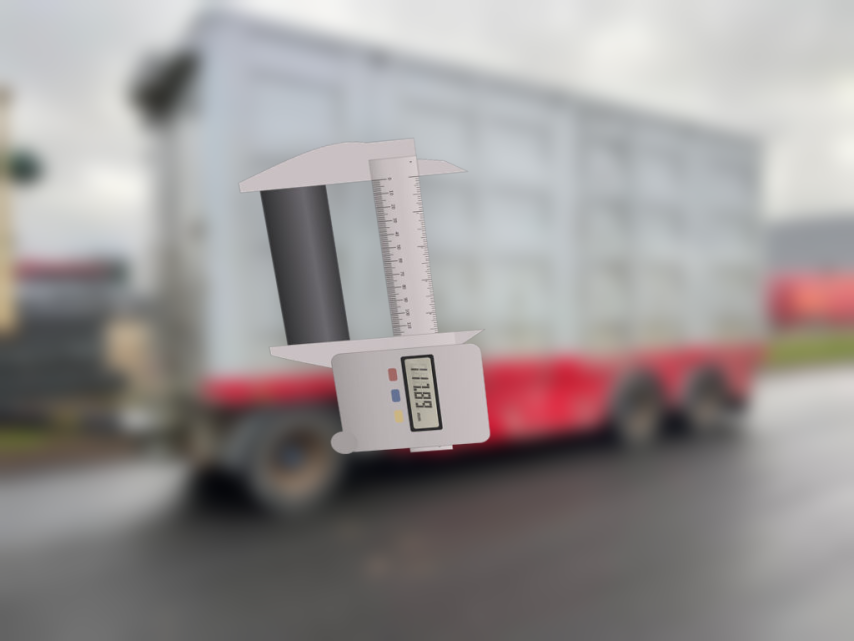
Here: 117.89 (mm)
